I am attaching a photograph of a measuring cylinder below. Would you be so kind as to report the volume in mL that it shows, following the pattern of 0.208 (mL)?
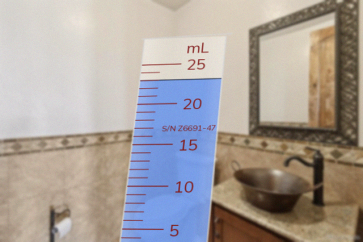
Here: 23 (mL)
